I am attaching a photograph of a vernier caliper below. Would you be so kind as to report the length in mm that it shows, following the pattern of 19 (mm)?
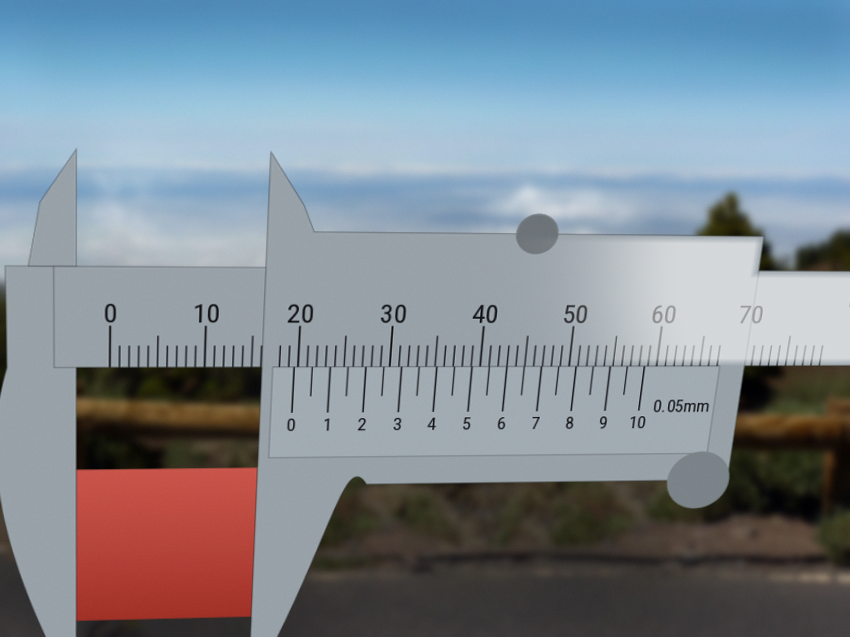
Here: 19.6 (mm)
